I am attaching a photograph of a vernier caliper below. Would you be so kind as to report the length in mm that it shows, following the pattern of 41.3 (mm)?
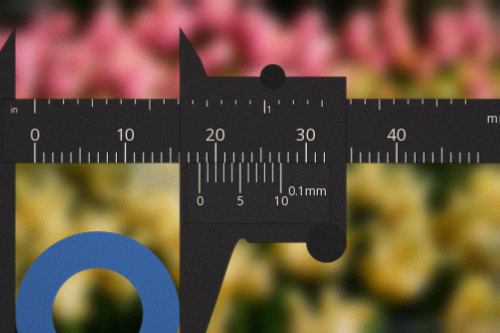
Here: 18.2 (mm)
